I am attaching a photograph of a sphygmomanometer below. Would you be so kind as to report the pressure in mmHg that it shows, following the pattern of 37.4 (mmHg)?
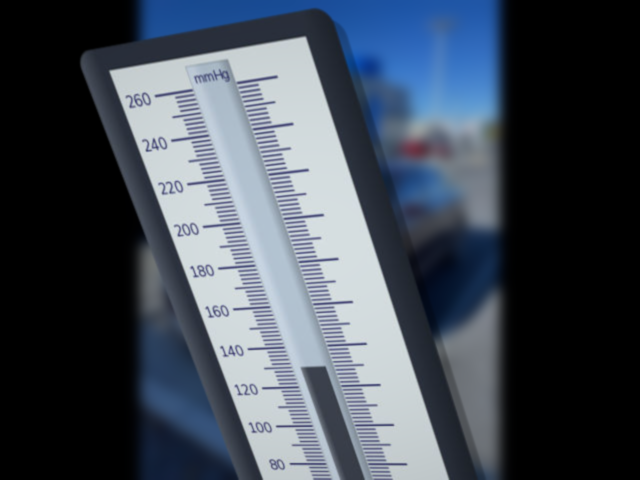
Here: 130 (mmHg)
